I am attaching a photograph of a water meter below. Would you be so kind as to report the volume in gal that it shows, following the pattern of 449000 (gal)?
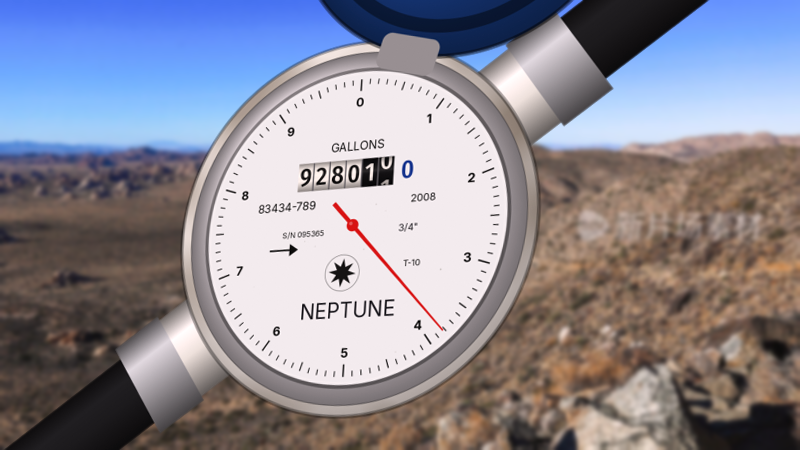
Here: 9280103.8 (gal)
